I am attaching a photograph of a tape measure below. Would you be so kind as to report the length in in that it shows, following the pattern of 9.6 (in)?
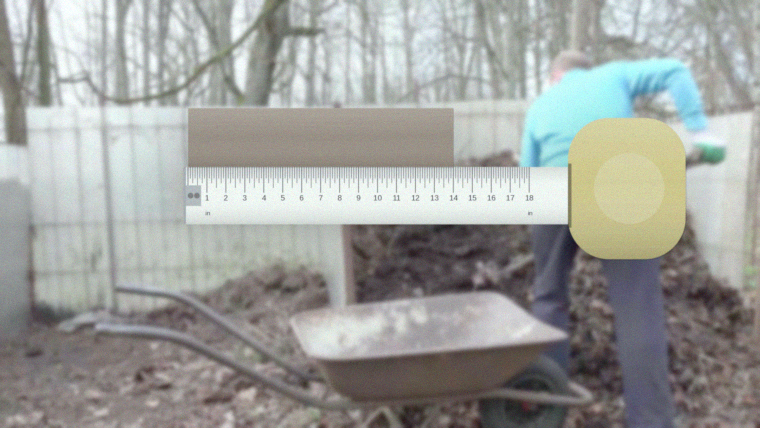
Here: 14 (in)
